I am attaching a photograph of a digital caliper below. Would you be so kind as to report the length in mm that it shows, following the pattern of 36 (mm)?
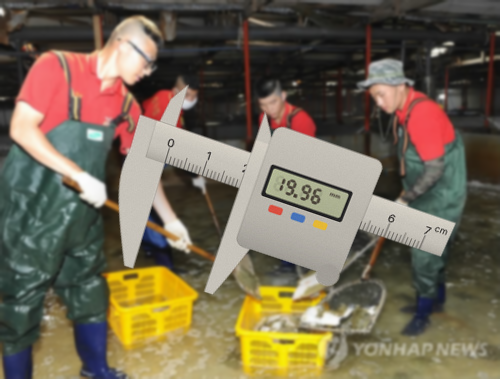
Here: 19.96 (mm)
